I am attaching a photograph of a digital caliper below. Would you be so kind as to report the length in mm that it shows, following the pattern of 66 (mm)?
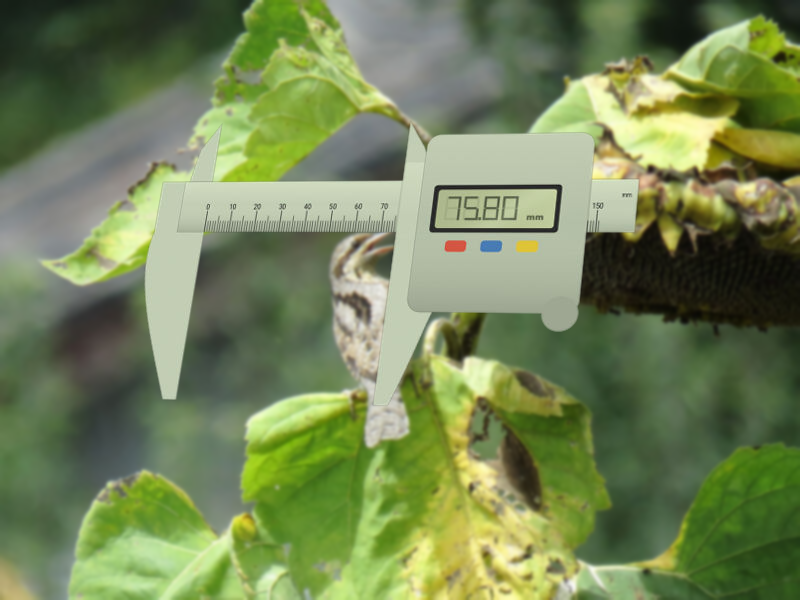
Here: 75.80 (mm)
